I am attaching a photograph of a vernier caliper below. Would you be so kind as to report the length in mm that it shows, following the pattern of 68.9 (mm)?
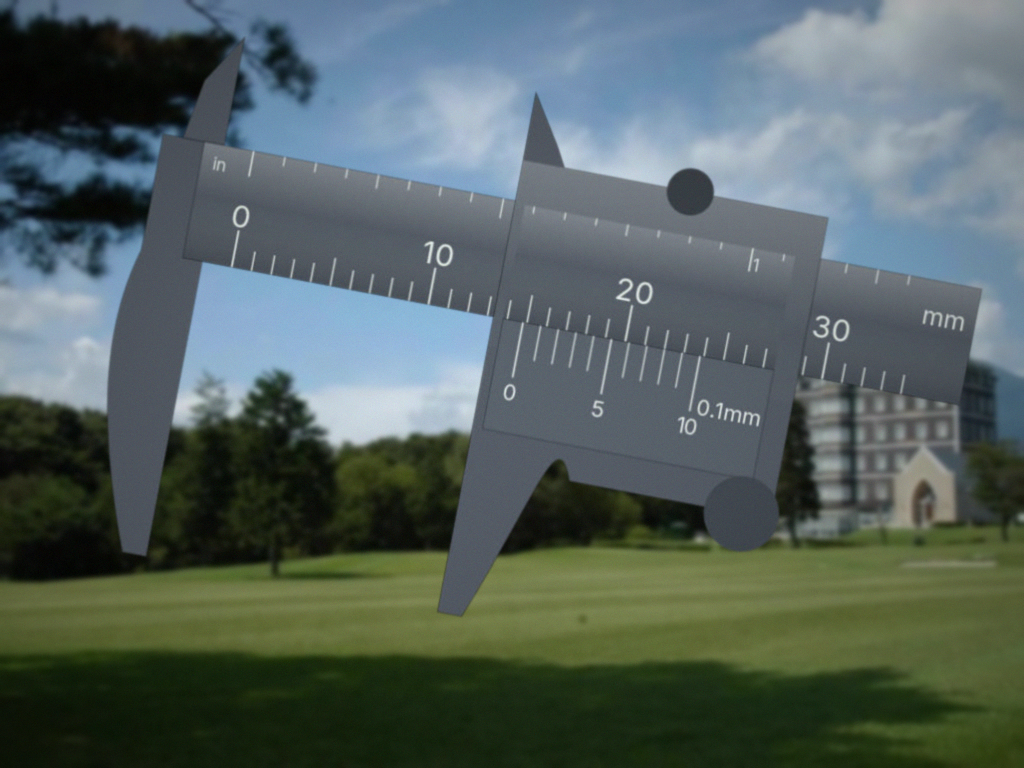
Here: 14.8 (mm)
